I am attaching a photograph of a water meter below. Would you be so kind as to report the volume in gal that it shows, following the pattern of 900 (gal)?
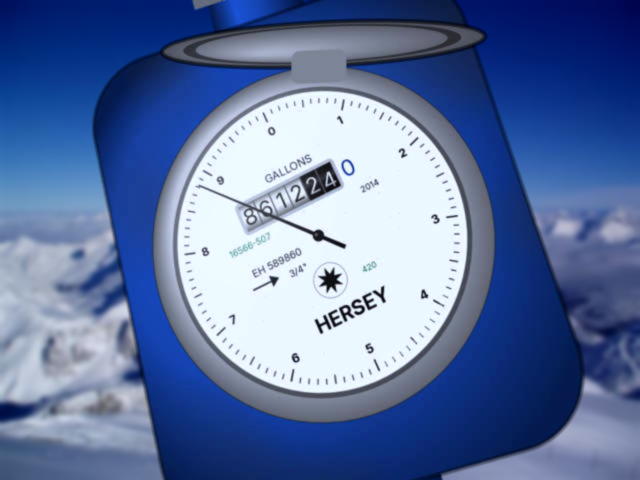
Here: 8612238.8 (gal)
